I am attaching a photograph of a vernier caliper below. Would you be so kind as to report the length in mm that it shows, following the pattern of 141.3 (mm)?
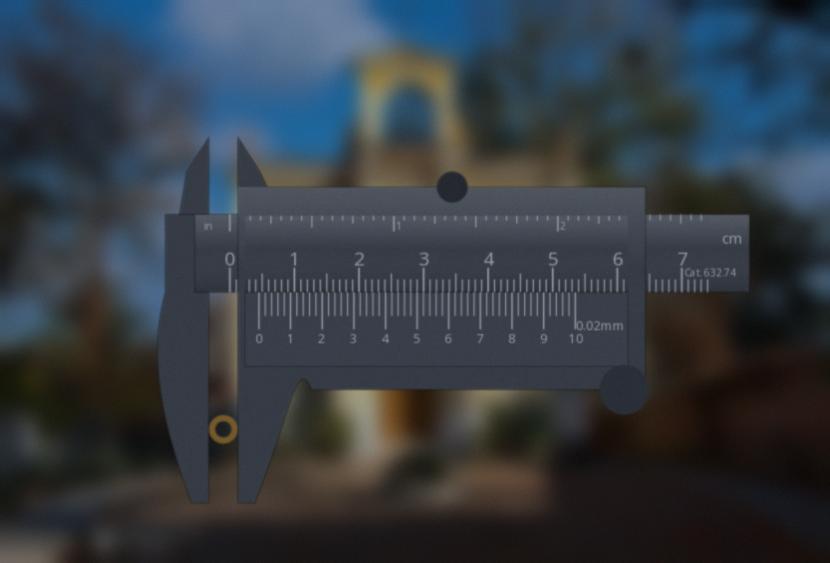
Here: 4.5 (mm)
